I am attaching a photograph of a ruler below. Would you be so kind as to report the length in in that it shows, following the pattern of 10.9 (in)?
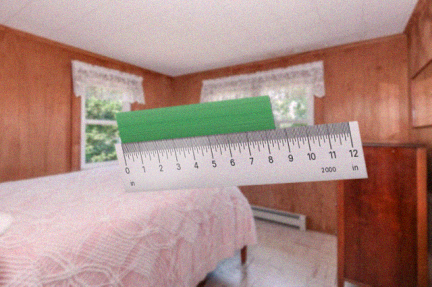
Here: 8.5 (in)
